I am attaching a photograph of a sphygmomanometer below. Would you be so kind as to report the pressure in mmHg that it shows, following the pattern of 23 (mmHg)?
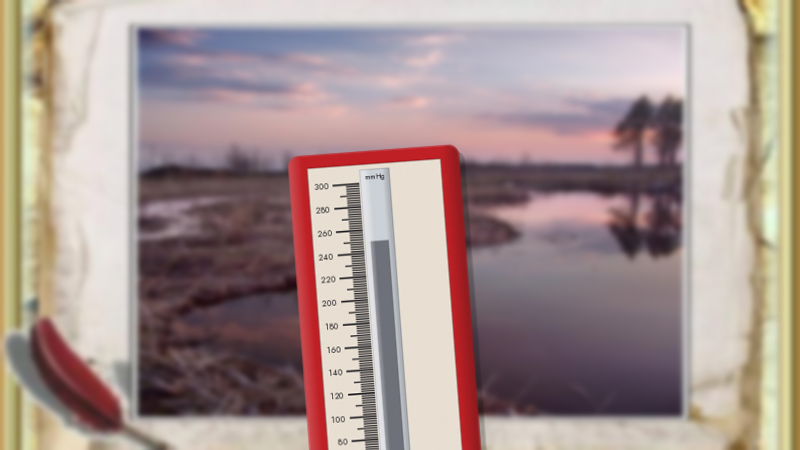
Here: 250 (mmHg)
